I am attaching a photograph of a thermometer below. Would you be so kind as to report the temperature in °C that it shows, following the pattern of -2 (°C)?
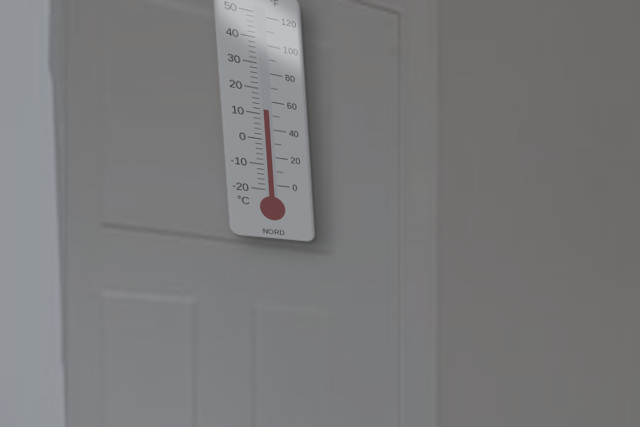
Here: 12 (°C)
